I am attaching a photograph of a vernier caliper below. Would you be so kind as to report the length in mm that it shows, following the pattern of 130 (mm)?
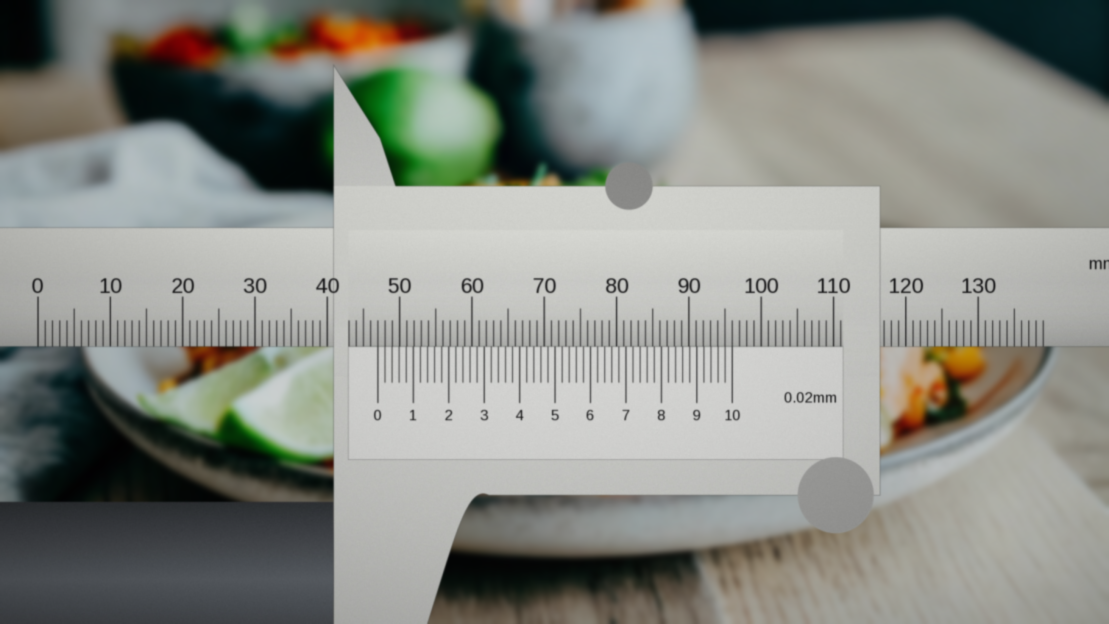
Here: 47.0 (mm)
